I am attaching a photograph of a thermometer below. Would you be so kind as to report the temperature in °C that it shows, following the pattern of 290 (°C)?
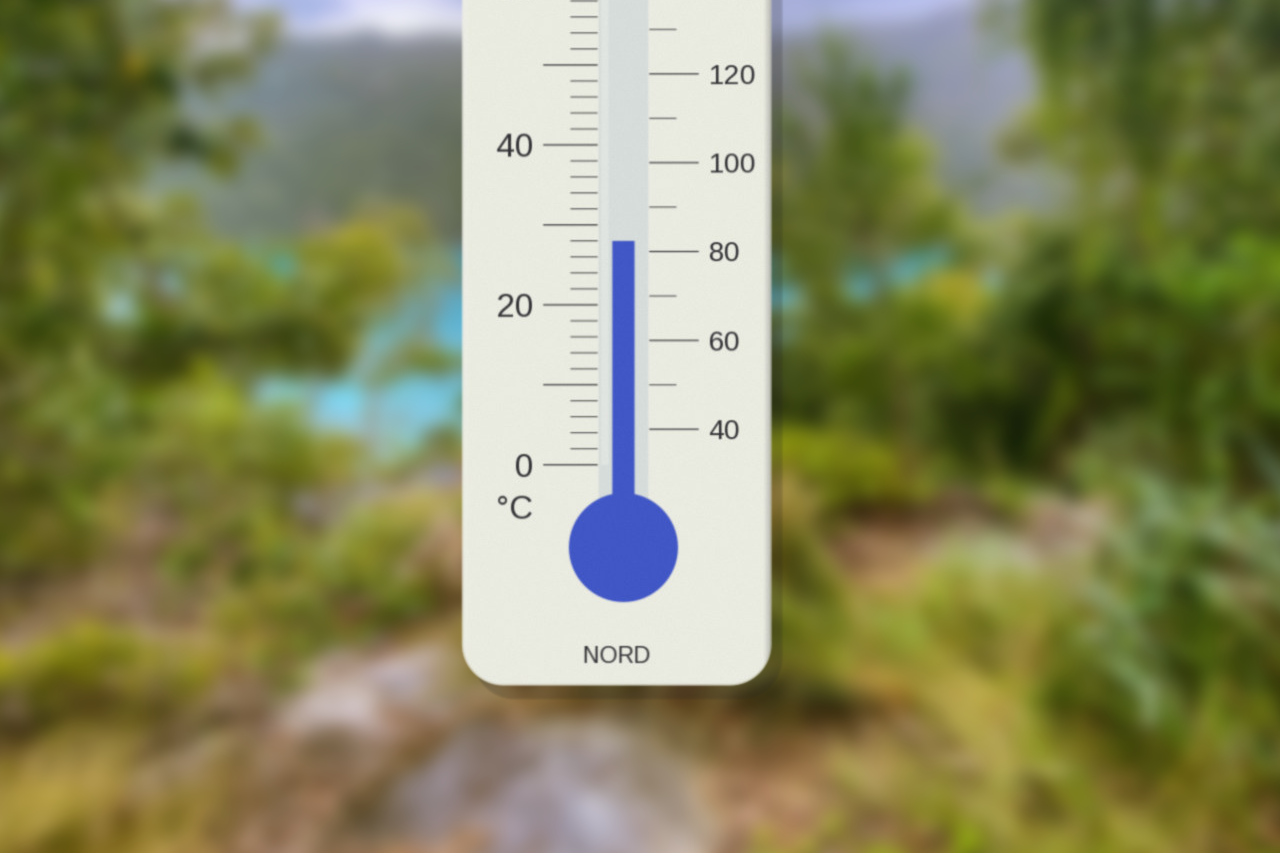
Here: 28 (°C)
